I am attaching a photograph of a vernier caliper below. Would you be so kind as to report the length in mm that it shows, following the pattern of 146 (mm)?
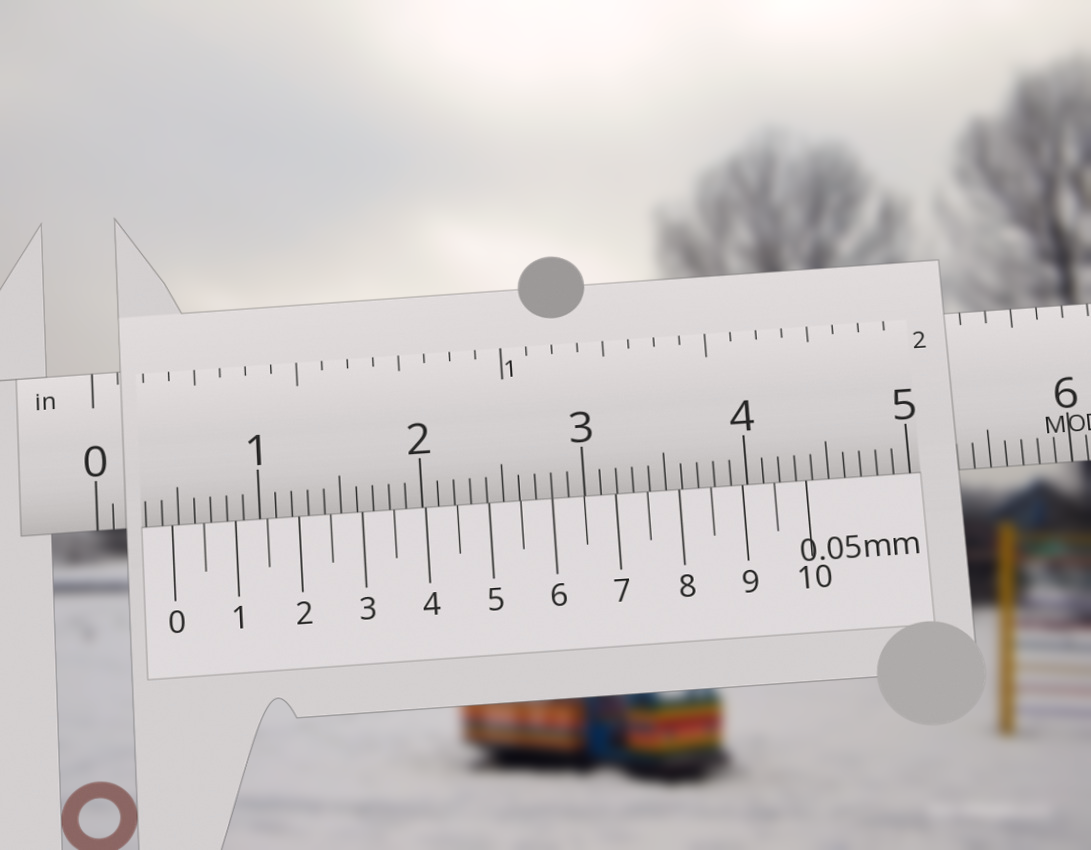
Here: 4.6 (mm)
